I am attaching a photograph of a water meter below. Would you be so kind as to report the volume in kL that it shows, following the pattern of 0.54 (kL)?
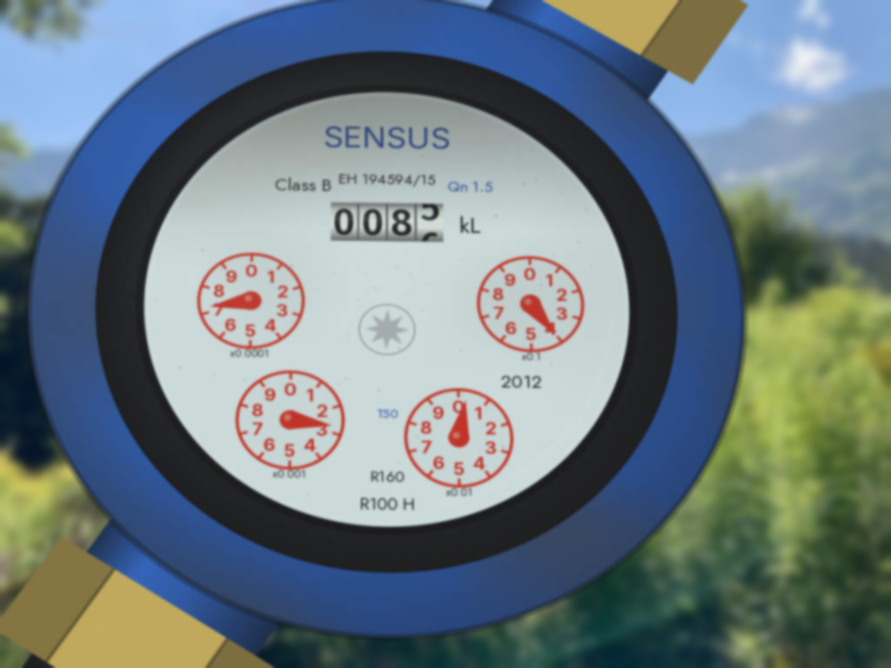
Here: 85.4027 (kL)
